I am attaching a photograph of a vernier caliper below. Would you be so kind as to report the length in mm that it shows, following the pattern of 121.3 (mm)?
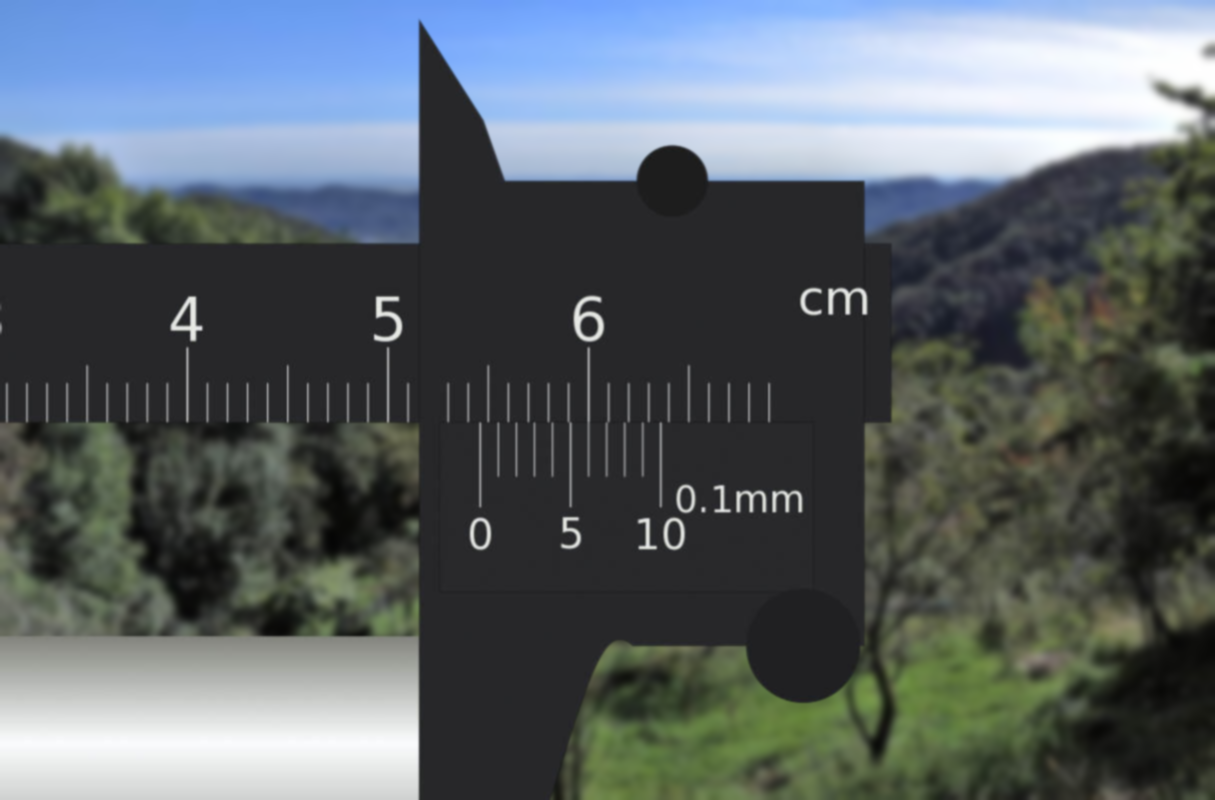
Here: 54.6 (mm)
